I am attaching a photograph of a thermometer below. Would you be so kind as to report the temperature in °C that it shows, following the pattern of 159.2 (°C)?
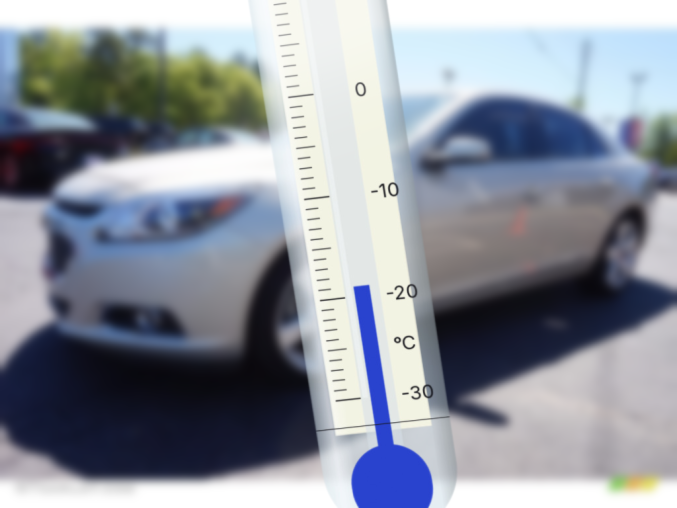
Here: -19 (°C)
